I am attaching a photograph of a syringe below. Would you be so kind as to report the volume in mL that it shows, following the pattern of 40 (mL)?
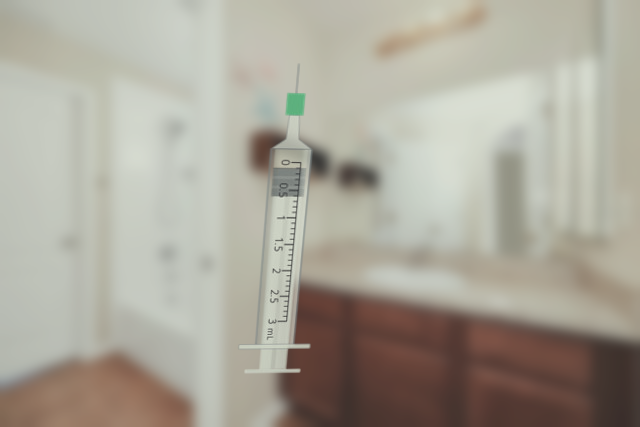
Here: 0.1 (mL)
